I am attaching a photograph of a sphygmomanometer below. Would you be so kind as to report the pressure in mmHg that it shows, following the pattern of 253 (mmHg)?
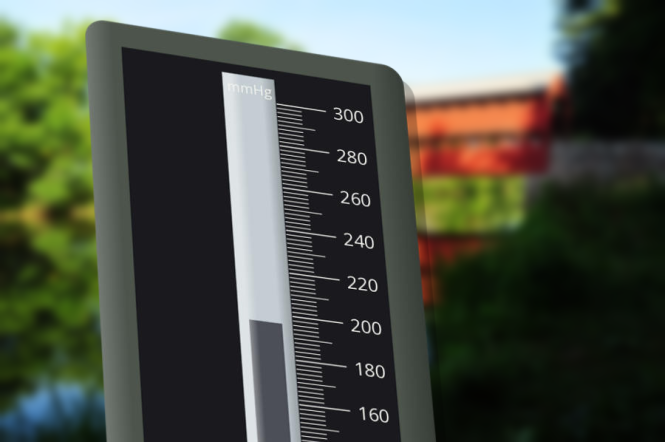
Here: 196 (mmHg)
